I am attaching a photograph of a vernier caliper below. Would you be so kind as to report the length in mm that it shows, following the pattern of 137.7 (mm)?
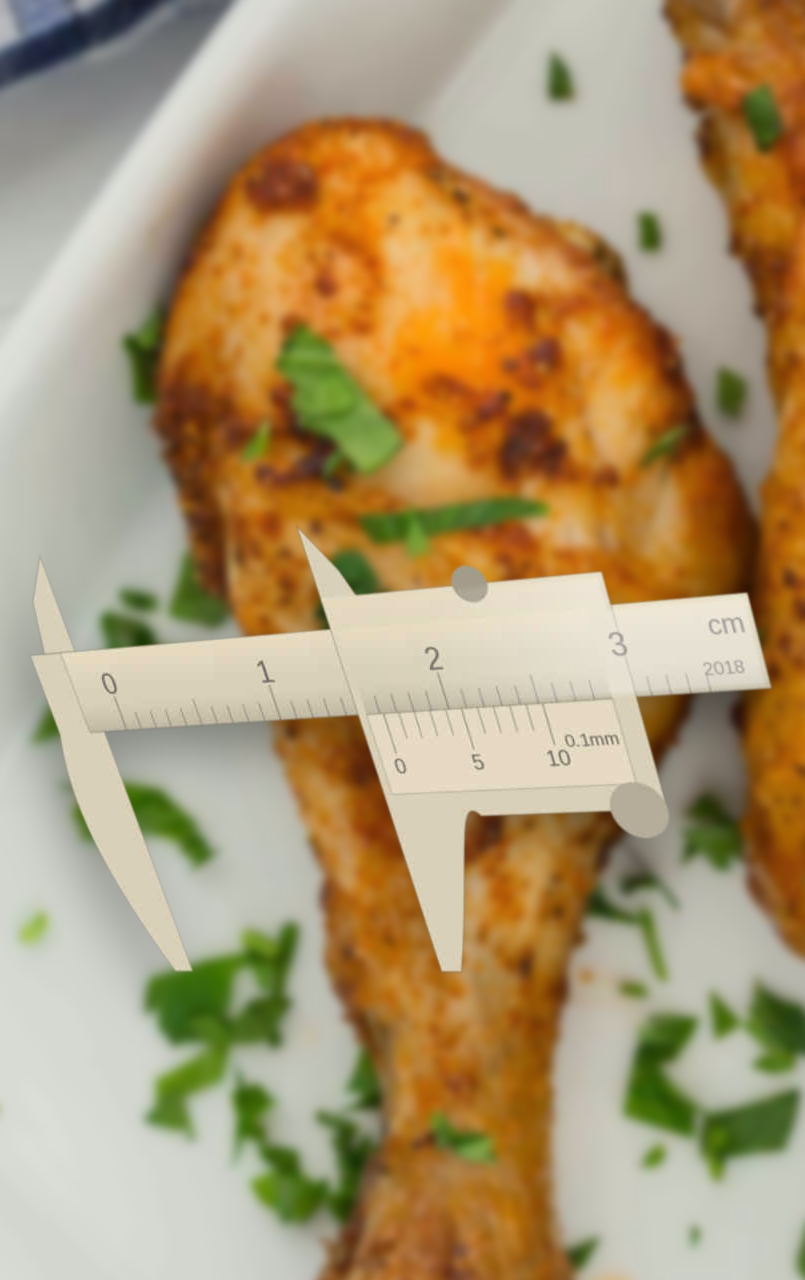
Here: 16.2 (mm)
